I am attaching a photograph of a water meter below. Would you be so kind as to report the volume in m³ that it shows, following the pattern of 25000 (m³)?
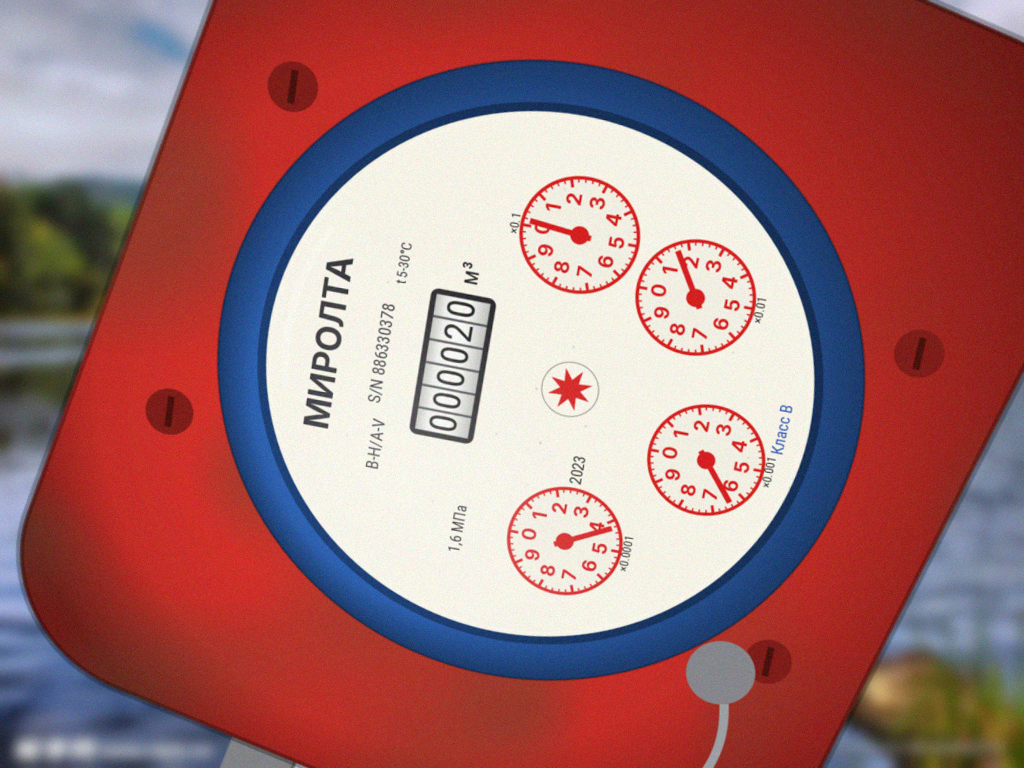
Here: 20.0164 (m³)
